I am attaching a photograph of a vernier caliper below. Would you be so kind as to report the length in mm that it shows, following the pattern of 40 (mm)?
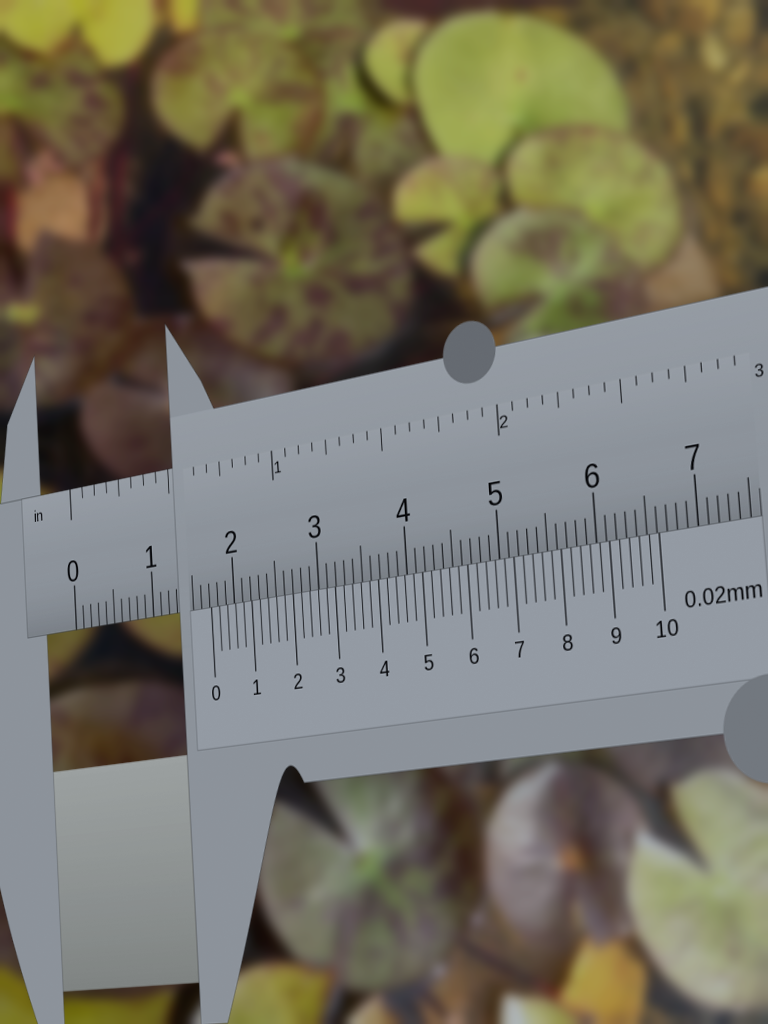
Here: 17.2 (mm)
